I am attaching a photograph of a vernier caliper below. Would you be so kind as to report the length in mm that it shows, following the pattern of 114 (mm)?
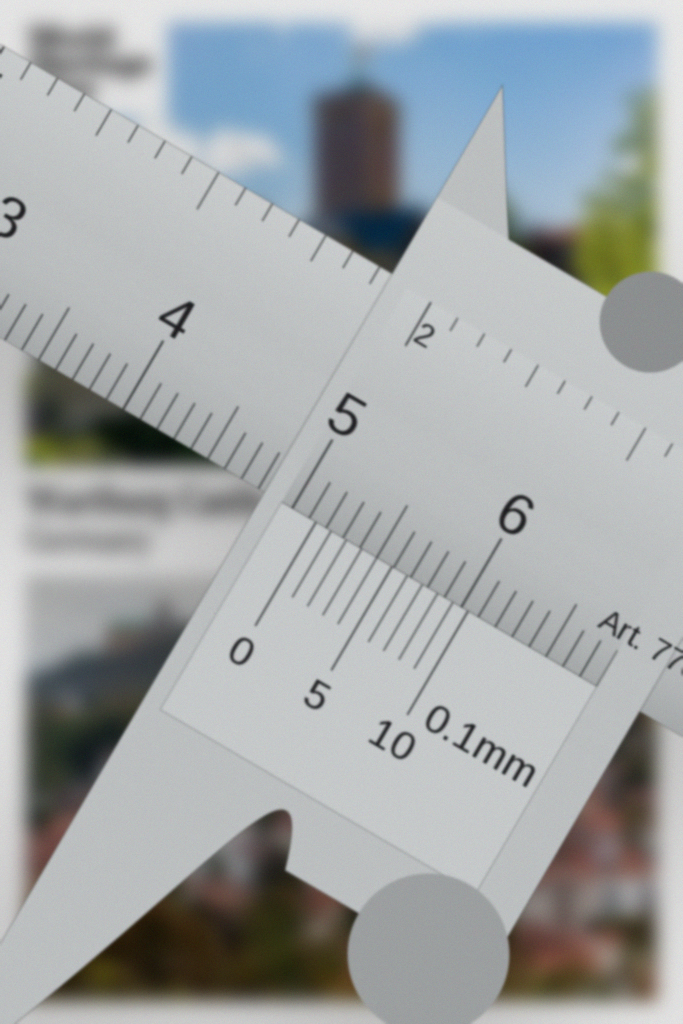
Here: 51.4 (mm)
